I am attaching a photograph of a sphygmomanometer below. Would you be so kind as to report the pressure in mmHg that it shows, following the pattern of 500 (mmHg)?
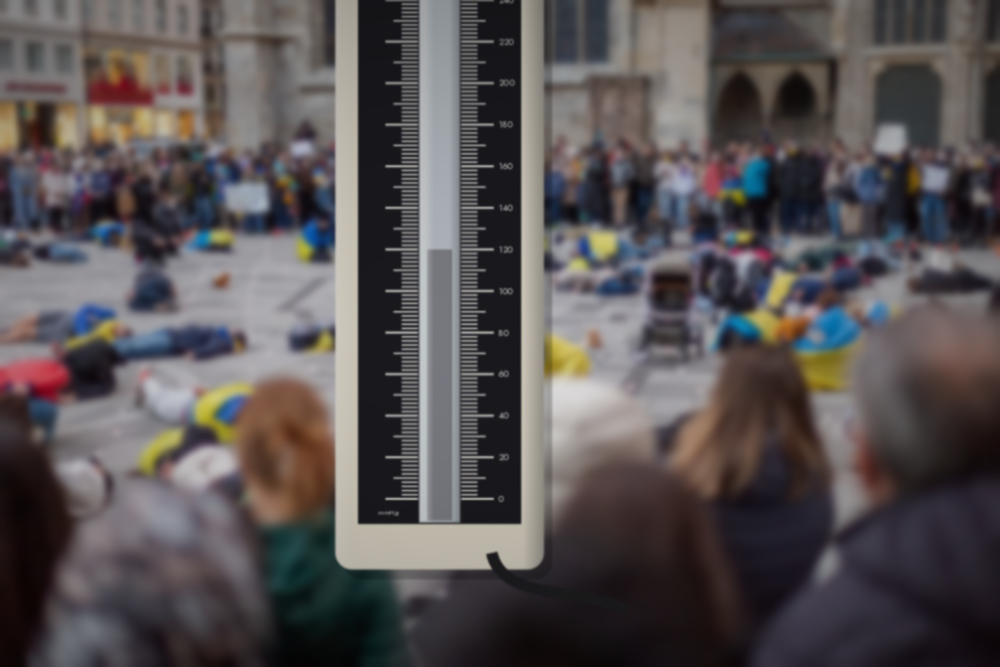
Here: 120 (mmHg)
